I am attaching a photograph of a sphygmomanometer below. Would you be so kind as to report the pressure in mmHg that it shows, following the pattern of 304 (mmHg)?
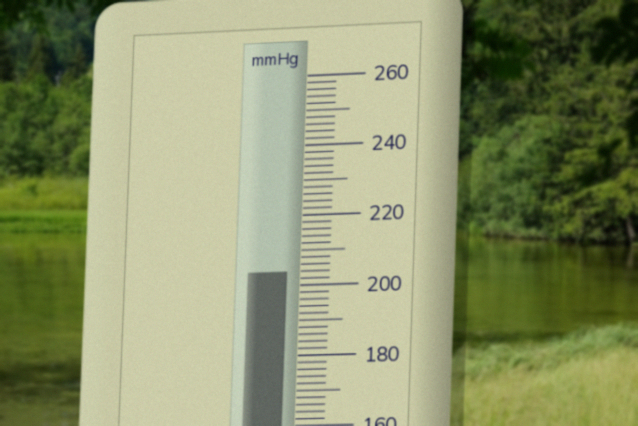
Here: 204 (mmHg)
